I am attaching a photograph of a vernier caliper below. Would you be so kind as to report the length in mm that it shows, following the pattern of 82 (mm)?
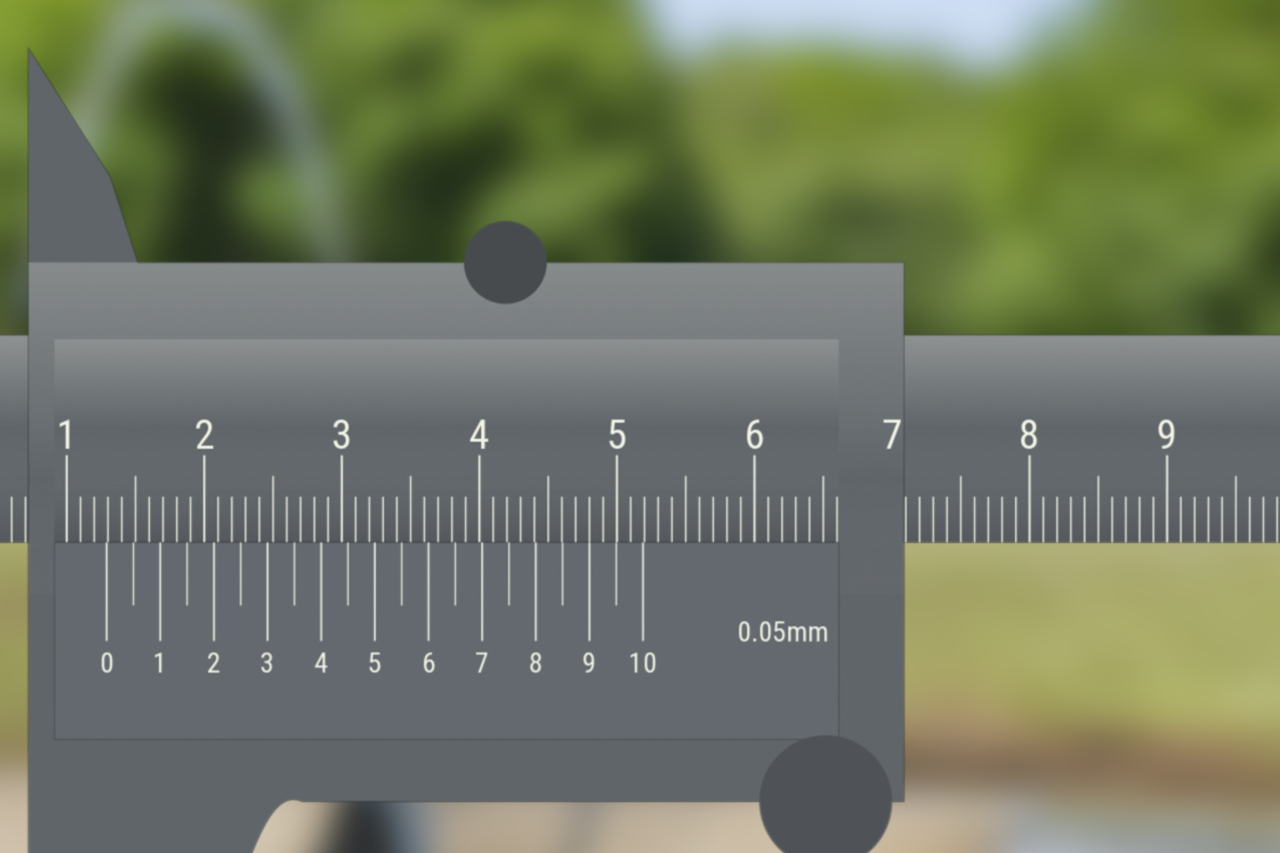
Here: 12.9 (mm)
